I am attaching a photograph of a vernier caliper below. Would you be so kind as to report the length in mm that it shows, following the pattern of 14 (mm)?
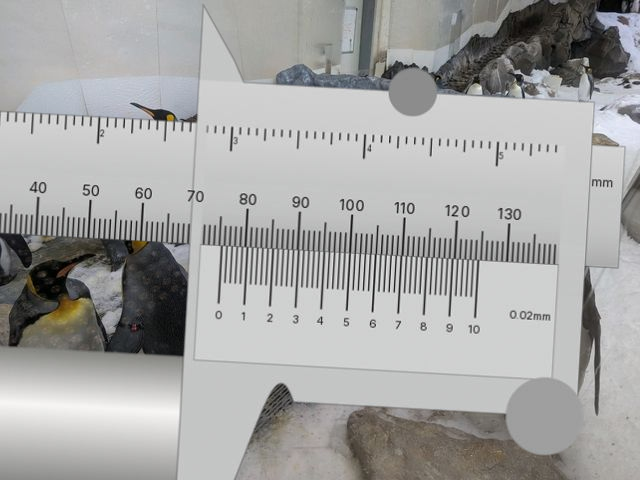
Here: 75.5 (mm)
